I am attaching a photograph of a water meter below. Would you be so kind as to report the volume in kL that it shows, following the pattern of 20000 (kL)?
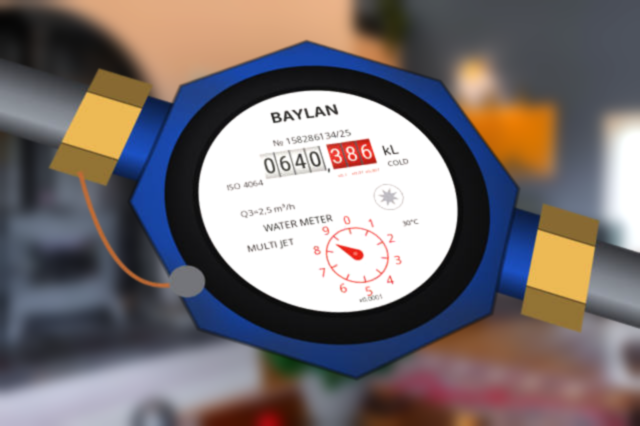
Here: 640.3868 (kL)
